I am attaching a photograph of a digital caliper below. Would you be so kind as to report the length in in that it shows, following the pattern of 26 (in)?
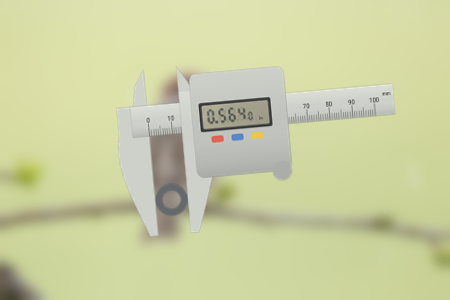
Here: 0.5640 (in)
